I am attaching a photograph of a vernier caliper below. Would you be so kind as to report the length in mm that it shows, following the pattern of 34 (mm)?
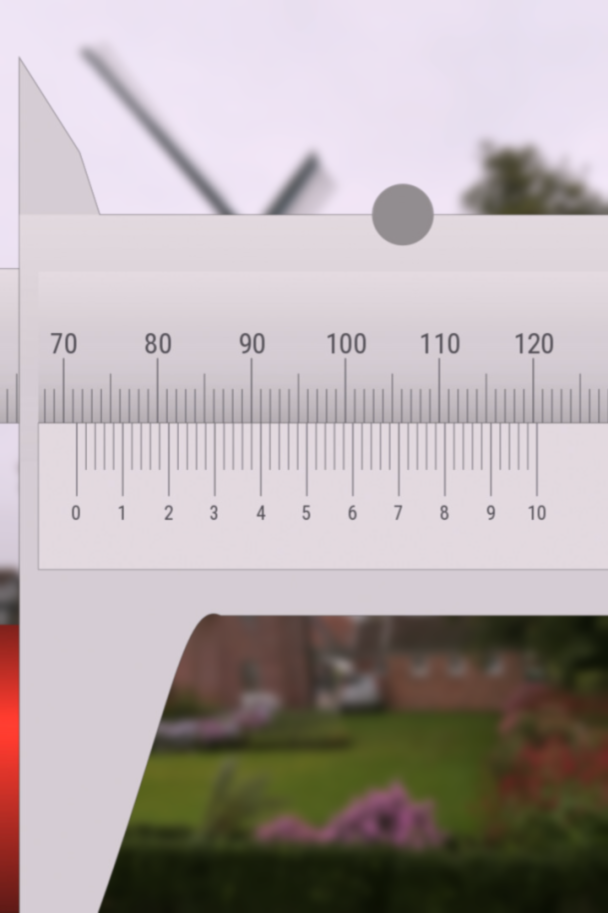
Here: 71.4 (mm)
